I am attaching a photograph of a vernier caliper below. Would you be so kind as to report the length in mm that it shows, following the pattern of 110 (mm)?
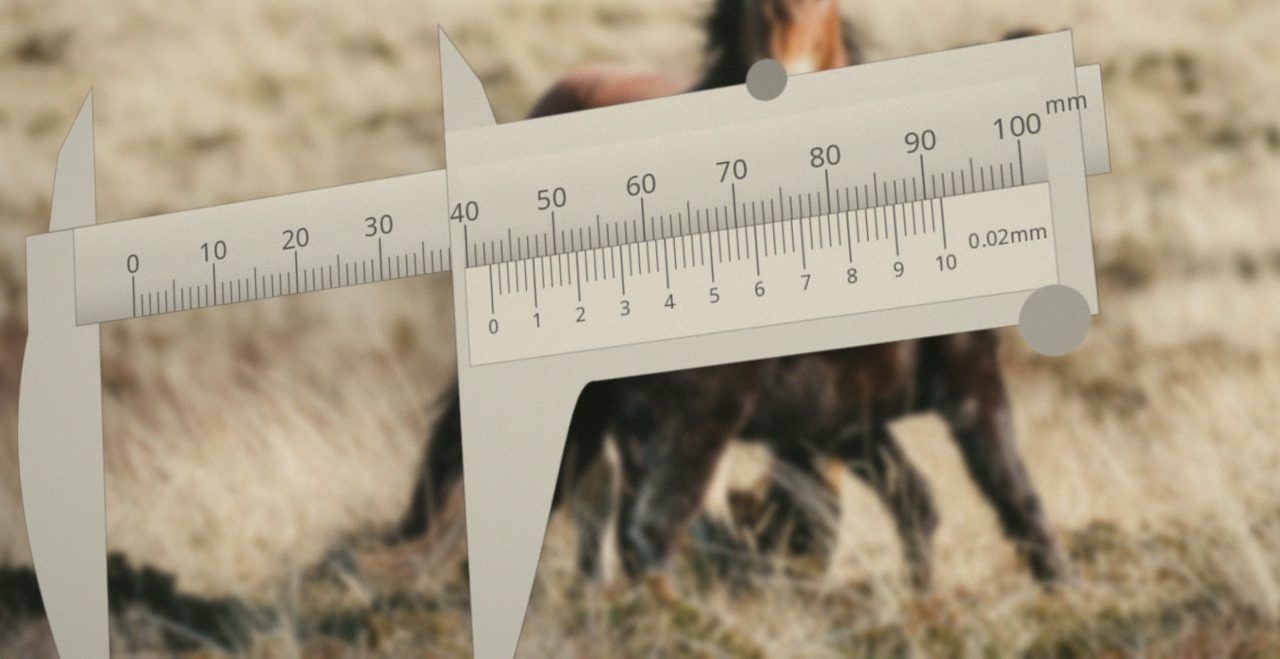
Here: 42.6 (mm)
